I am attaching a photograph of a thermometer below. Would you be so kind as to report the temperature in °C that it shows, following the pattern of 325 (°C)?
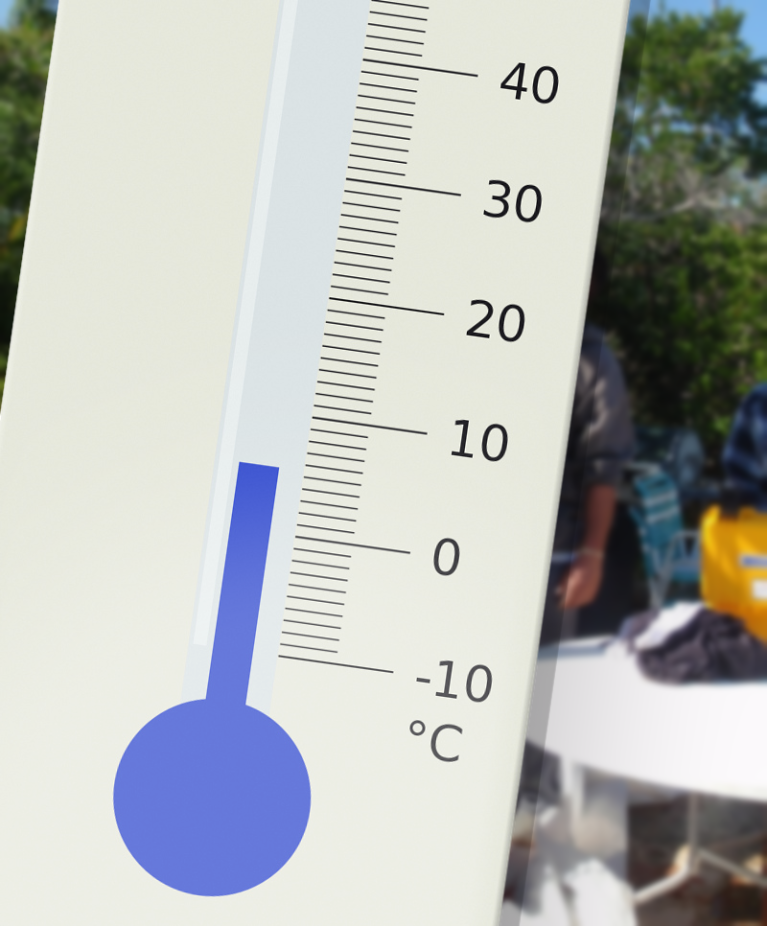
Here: 5.5 (°C)
